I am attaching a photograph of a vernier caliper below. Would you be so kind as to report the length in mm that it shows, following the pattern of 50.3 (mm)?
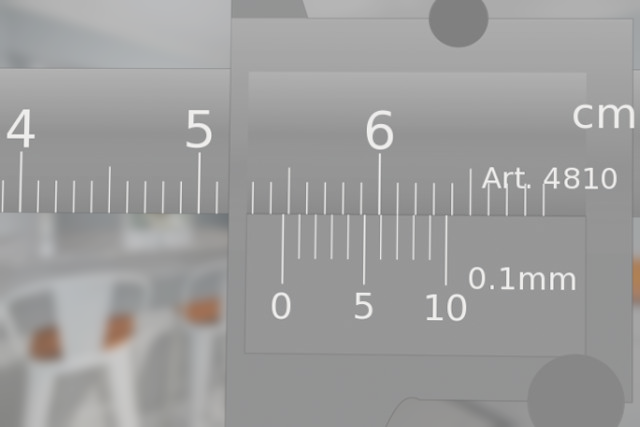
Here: 54.7 (mm)
